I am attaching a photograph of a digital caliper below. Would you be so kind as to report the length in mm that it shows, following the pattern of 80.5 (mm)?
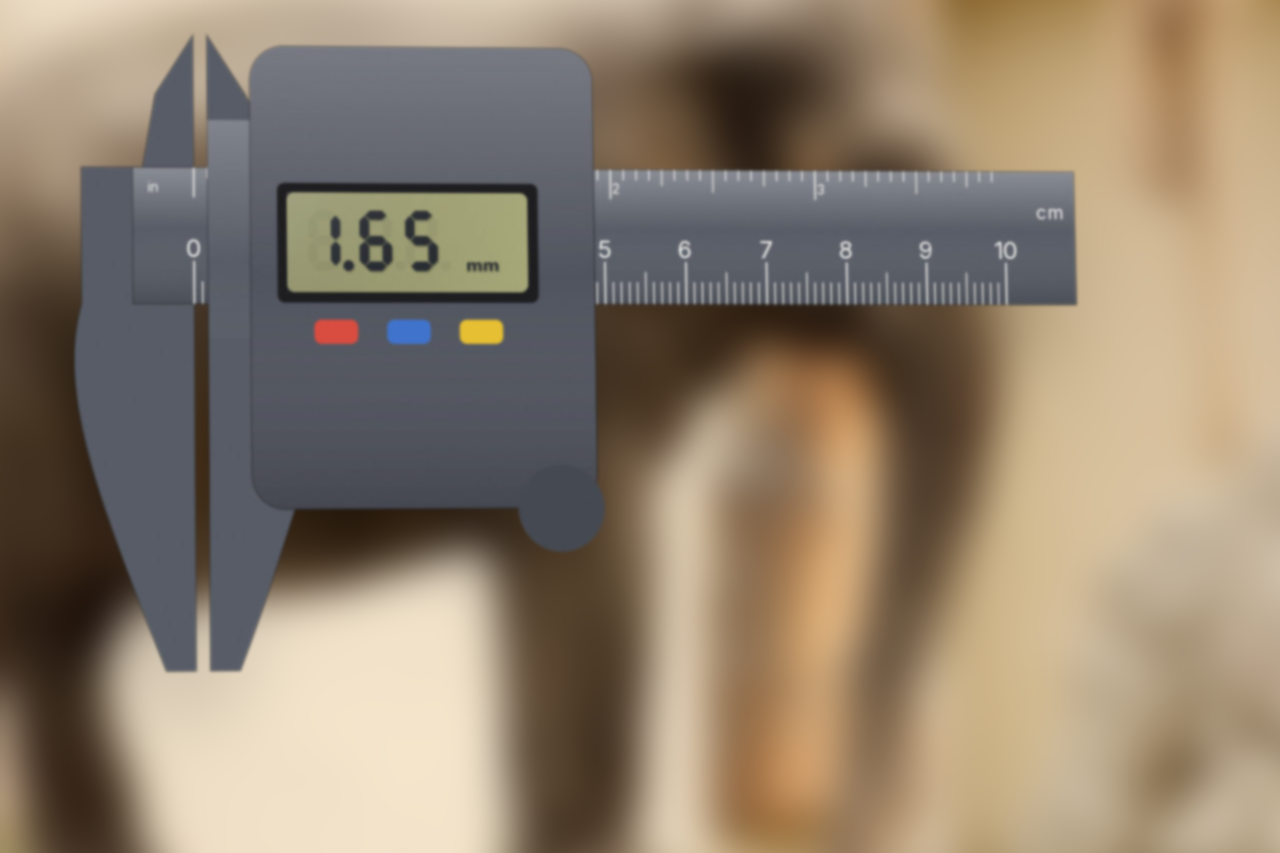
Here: 1.65 (mm)
